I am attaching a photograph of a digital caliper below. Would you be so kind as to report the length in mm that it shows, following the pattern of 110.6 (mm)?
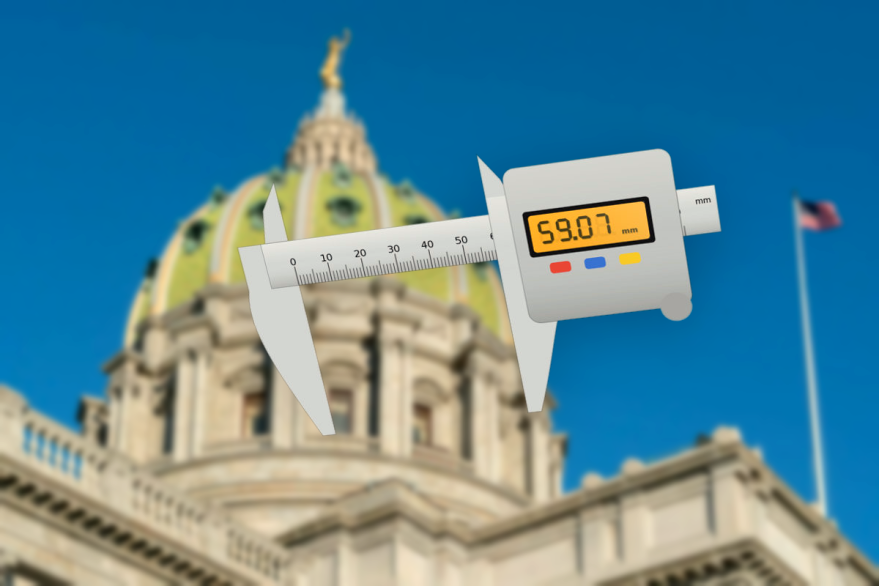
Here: 59.07 (mm)
